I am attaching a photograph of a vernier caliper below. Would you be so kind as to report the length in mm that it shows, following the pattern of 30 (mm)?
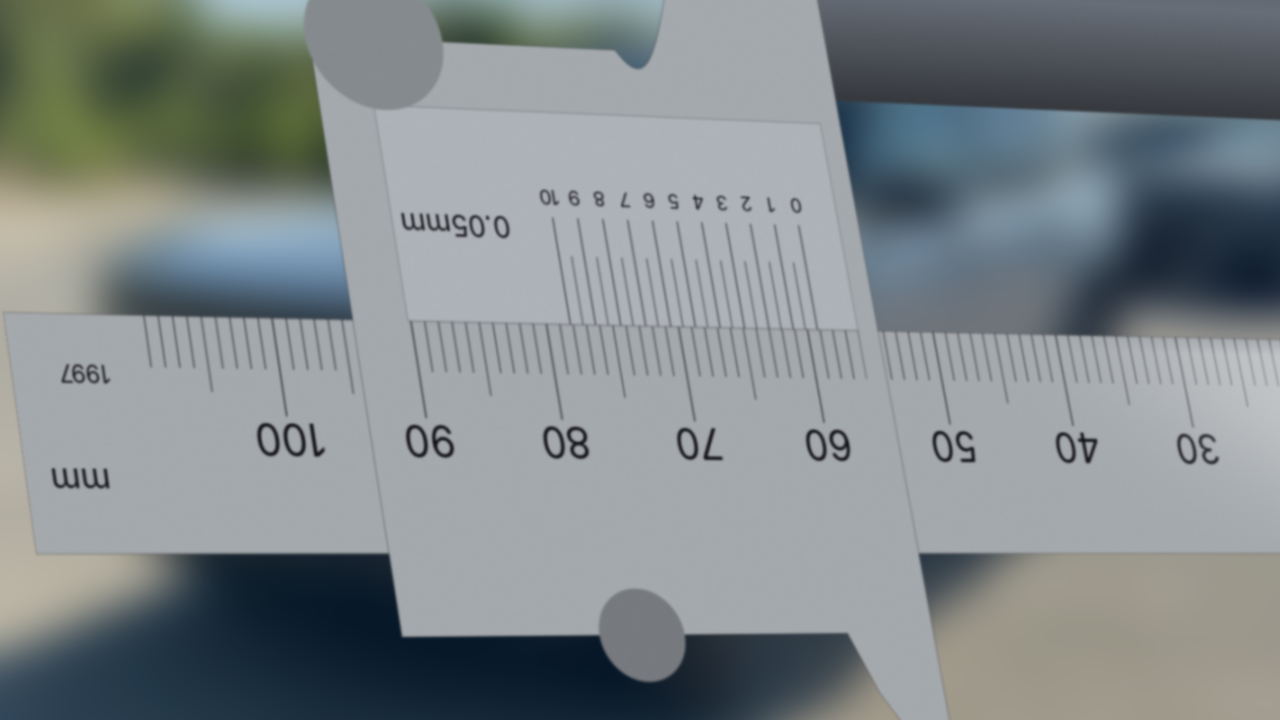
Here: 59.2 (mm)
